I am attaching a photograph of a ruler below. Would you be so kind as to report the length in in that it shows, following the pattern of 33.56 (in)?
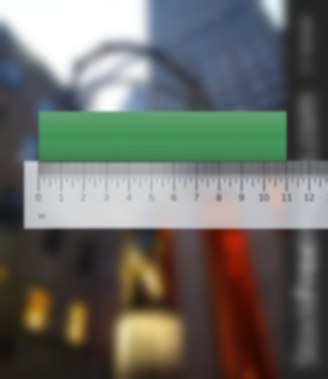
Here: 11 (in)
